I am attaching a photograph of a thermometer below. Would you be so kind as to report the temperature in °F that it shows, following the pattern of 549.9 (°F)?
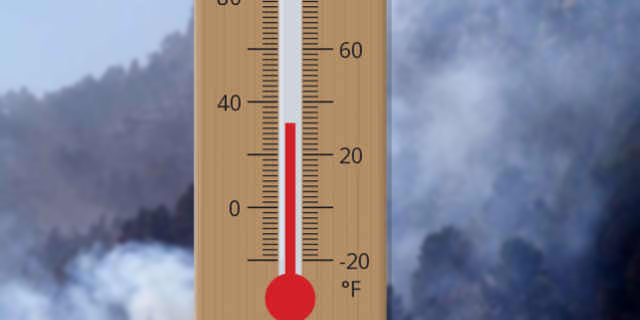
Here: 32 (°F)
